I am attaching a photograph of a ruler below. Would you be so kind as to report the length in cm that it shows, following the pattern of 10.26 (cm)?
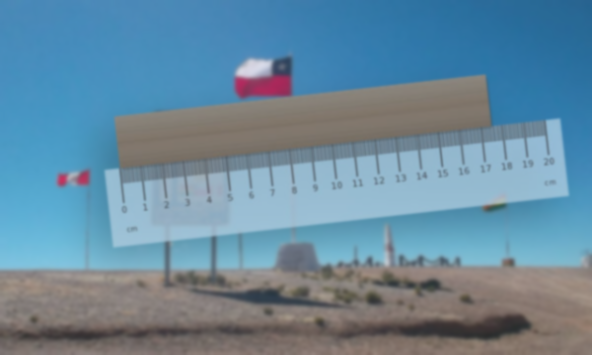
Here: 17.5 (cm)
